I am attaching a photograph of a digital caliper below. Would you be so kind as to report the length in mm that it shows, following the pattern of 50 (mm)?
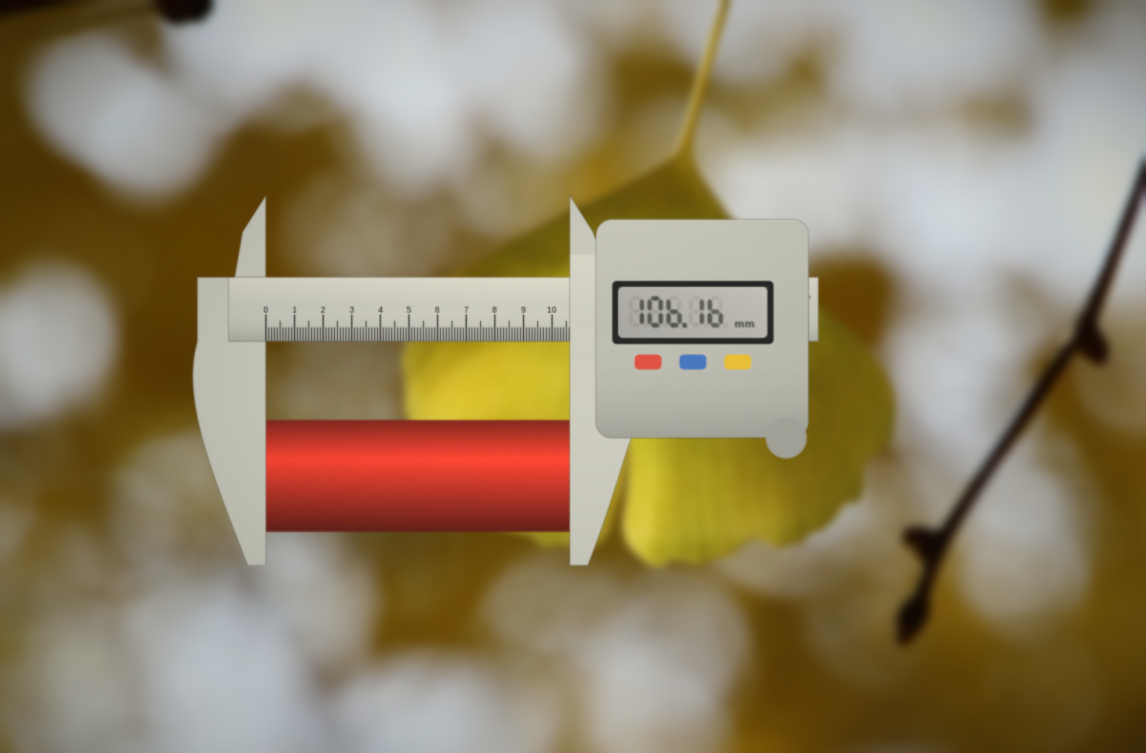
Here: 106.16 (mm)
